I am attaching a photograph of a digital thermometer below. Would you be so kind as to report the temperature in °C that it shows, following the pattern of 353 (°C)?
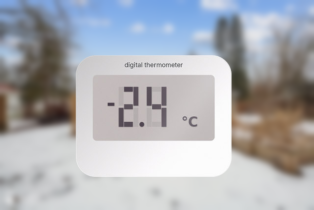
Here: -2.4 (°C)
